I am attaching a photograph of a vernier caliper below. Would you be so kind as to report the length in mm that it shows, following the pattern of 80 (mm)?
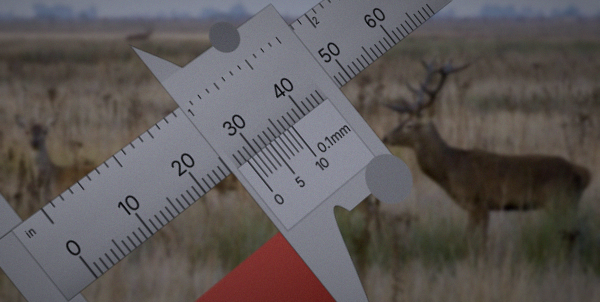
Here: 28.2 (mm)
